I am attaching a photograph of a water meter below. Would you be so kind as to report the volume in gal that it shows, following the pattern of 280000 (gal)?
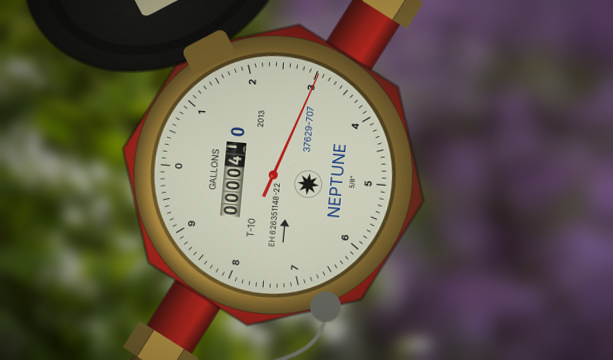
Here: 413.0 (gal)
